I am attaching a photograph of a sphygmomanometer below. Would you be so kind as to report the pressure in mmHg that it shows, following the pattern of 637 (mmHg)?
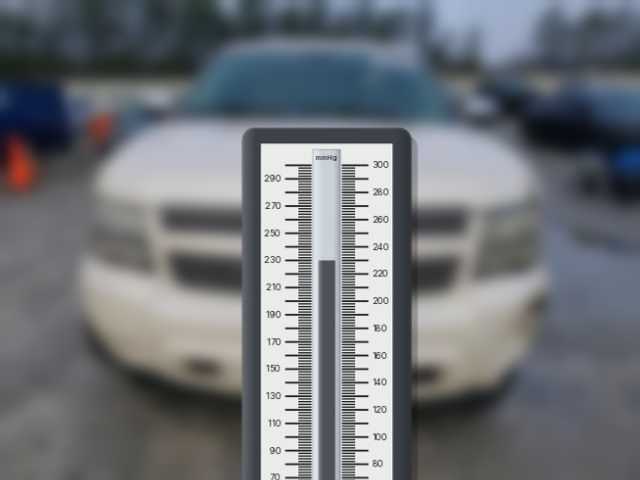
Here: 230 (mmHg)
